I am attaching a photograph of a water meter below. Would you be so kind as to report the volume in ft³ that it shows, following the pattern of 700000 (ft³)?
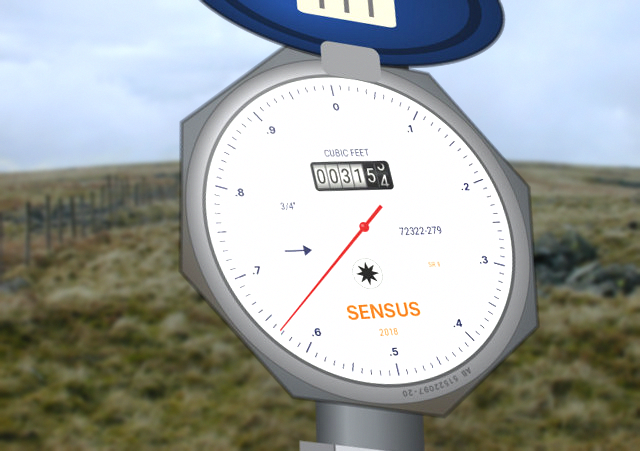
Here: 3153.63 (ft³)
